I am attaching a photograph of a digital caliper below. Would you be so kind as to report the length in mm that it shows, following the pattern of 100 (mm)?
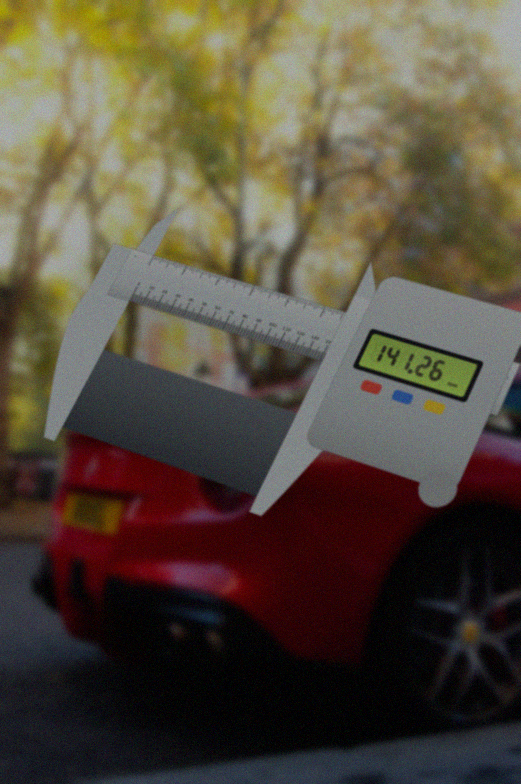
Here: 141.26 (mm)
